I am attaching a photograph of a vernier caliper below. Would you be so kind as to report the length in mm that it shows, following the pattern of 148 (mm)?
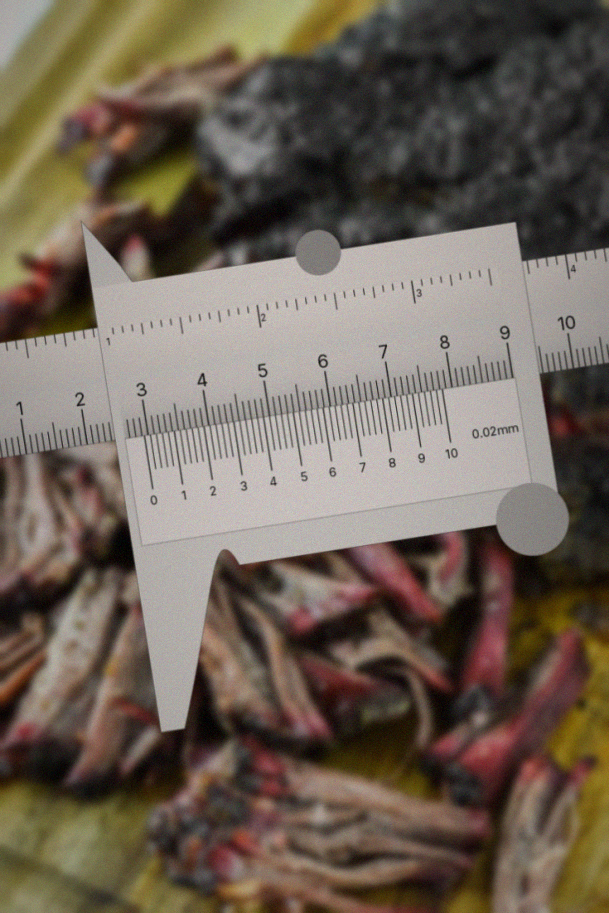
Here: 29.4 (mm)
